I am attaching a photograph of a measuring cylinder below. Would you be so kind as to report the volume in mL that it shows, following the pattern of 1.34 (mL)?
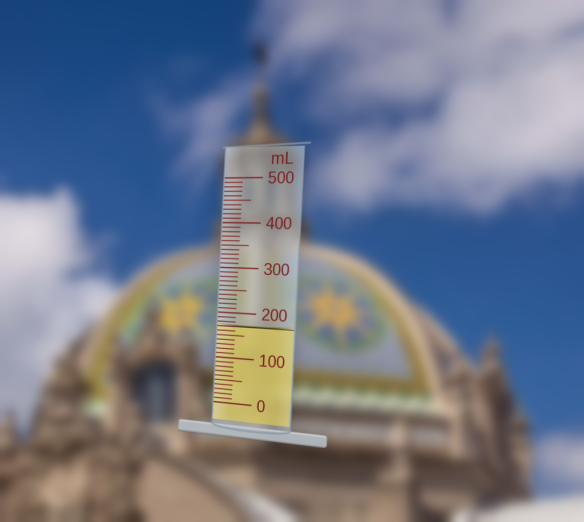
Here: 170 (mL)
